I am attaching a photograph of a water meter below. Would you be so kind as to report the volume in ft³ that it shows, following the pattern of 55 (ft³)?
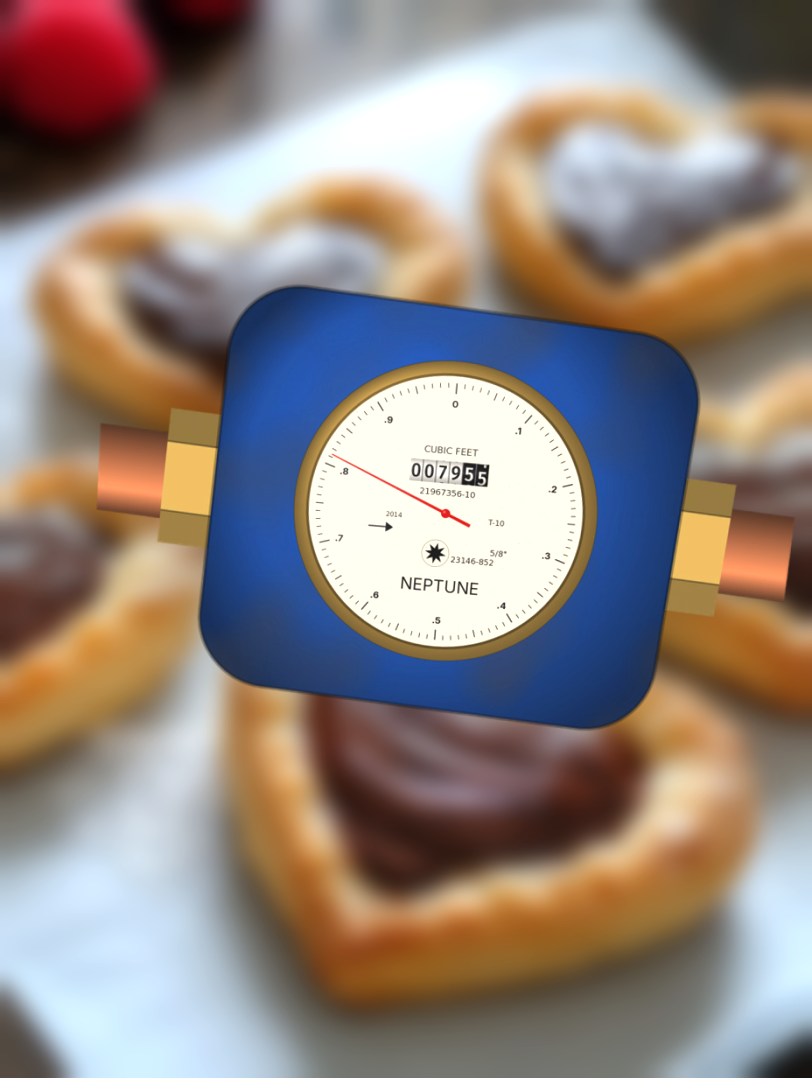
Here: 7954.81 (ft³)
